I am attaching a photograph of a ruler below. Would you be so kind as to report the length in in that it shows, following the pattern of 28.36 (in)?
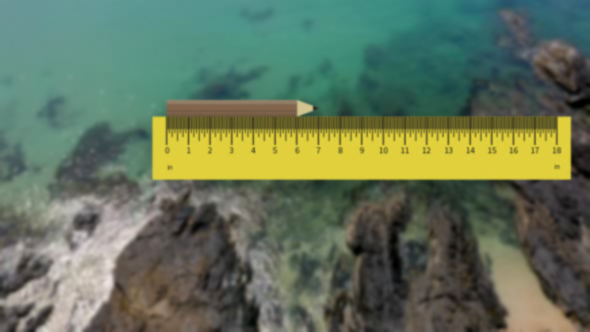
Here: 7 (in)
